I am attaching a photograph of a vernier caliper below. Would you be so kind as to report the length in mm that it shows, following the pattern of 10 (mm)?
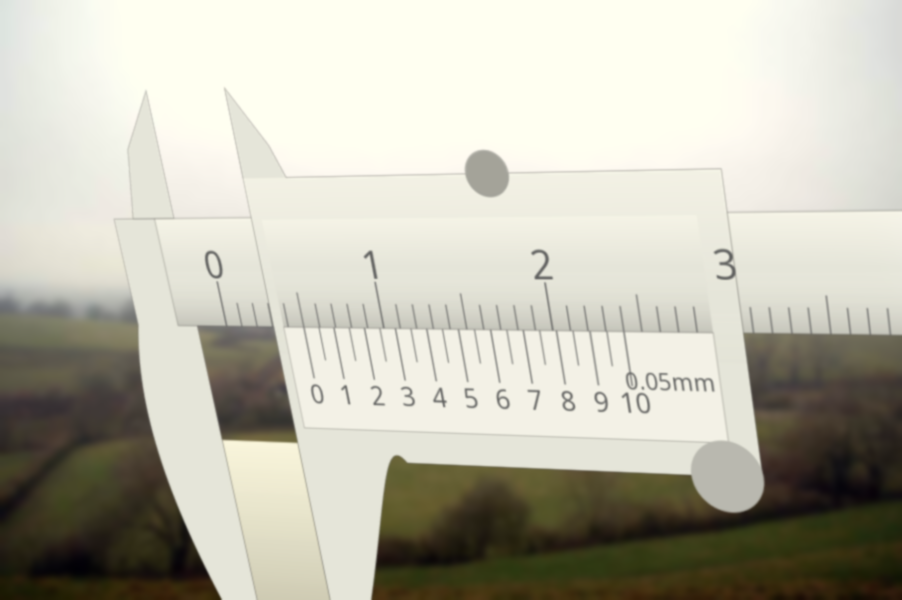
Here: 5.0 (mm)
